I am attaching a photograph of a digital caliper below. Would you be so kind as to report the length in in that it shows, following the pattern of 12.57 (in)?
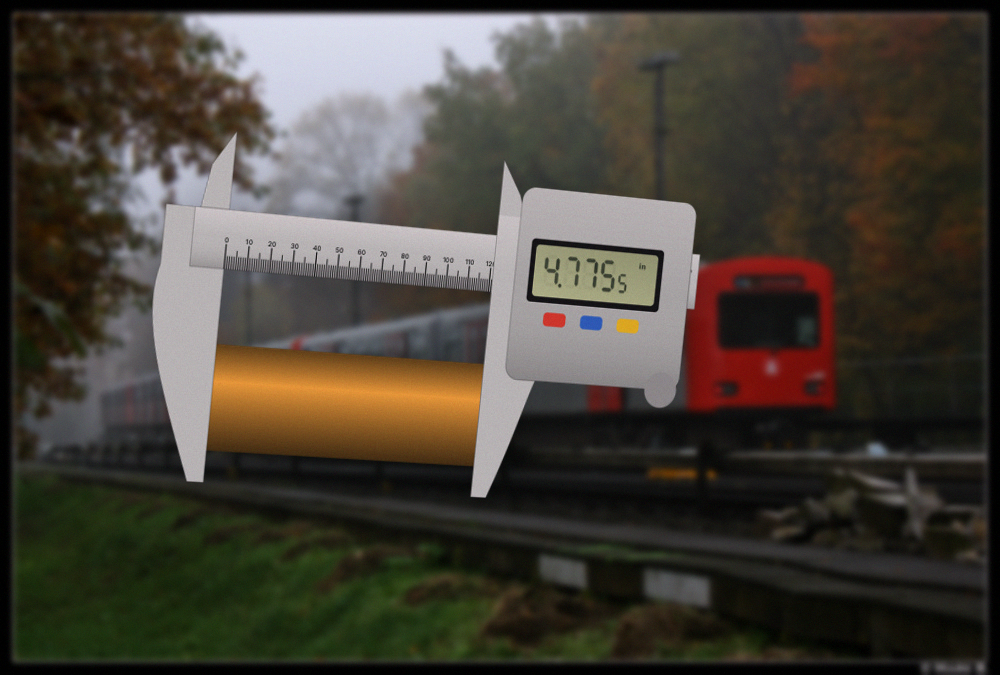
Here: 4.7755 (in)
